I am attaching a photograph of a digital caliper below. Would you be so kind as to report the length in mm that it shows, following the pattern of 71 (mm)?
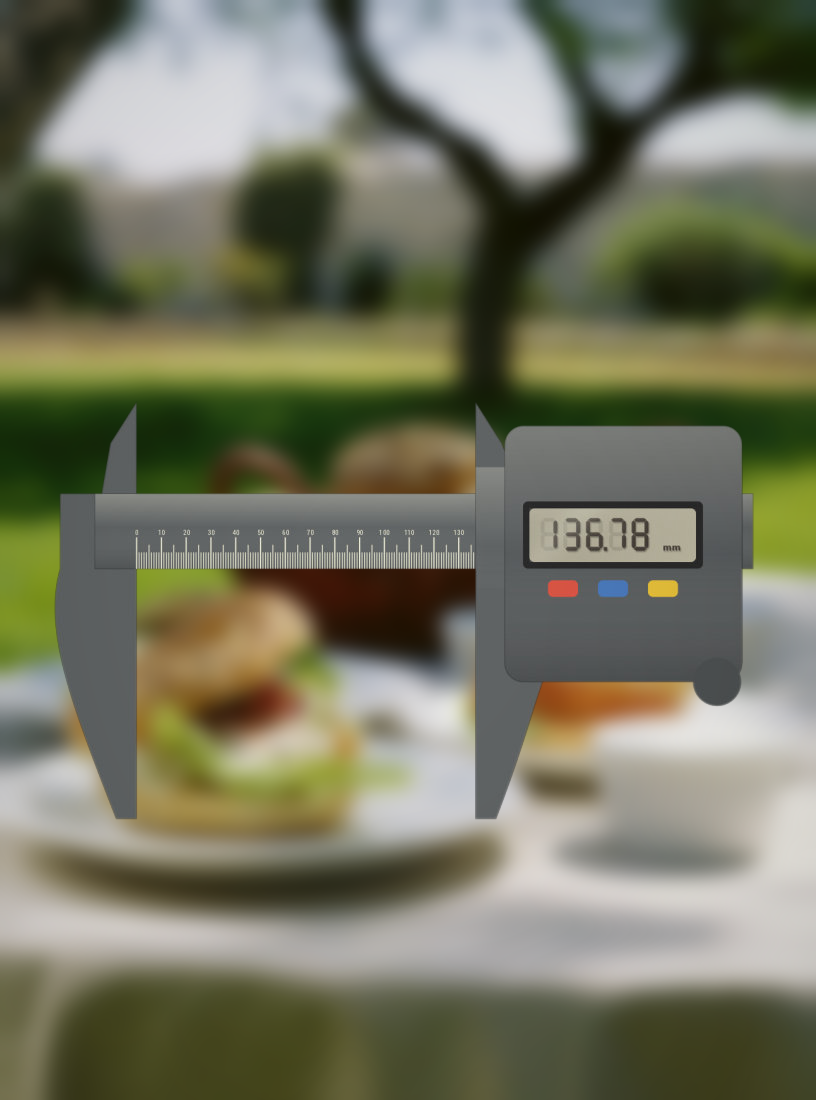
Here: 136.78 (mm)
